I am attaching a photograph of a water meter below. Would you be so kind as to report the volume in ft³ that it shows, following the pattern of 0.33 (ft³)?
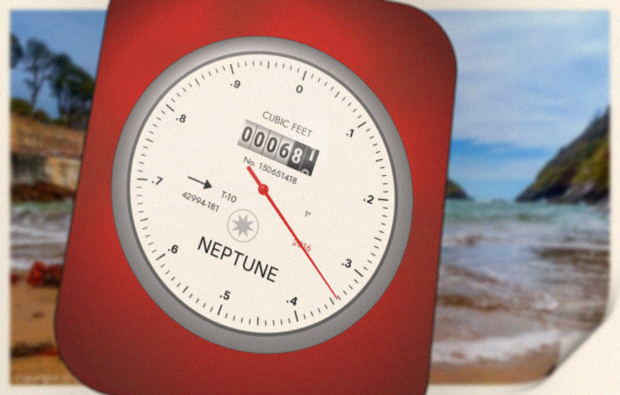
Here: 681.34 (ft³)
